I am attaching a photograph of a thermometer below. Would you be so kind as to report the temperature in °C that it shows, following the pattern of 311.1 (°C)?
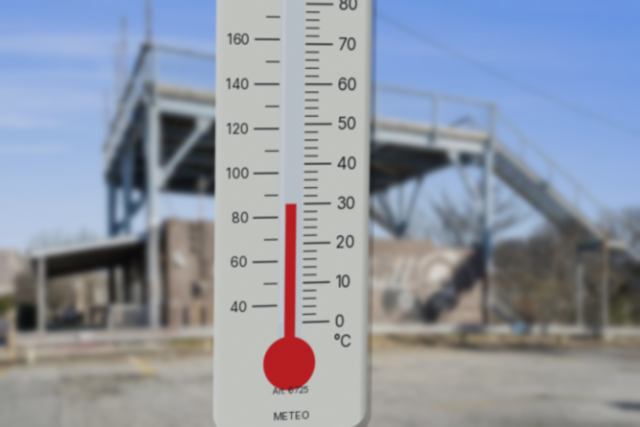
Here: 30 (°C)
